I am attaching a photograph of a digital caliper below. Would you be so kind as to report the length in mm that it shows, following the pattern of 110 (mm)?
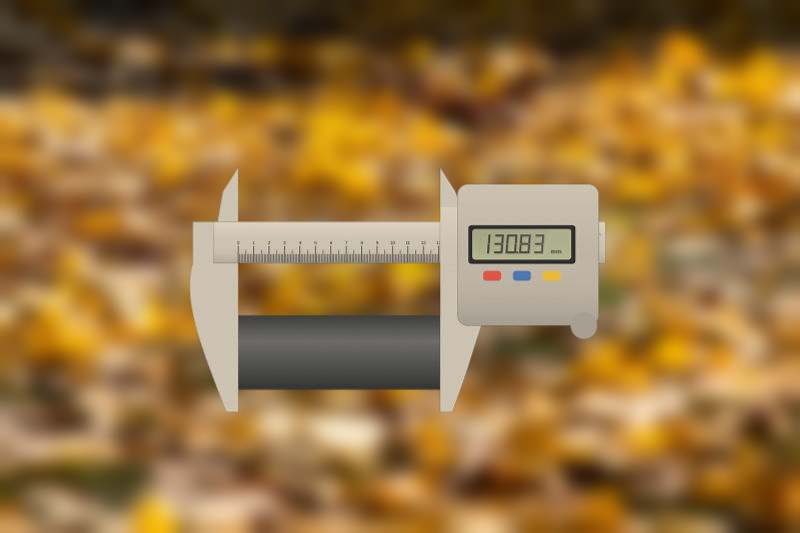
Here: 130.83 (mm)
